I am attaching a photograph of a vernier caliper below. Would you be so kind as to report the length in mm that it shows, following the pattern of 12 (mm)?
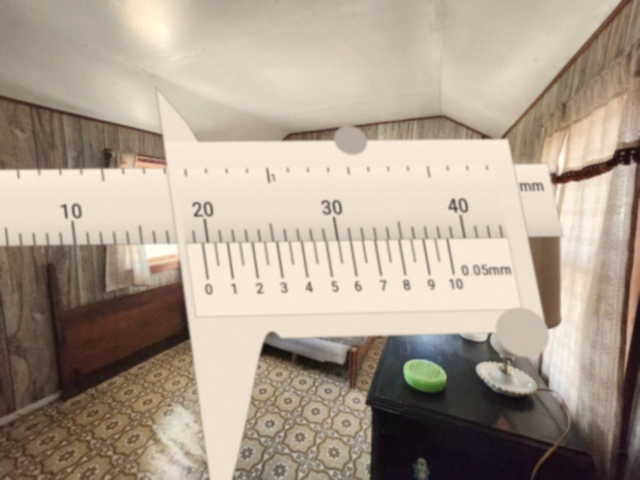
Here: 19.6 (mm)
